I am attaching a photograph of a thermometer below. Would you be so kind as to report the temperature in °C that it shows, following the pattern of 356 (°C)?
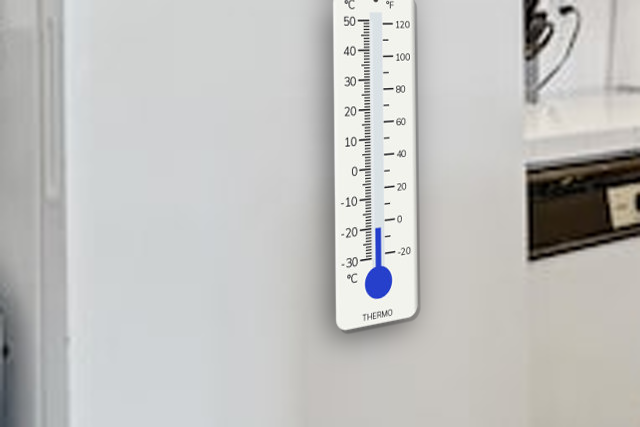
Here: -20 (°C)
